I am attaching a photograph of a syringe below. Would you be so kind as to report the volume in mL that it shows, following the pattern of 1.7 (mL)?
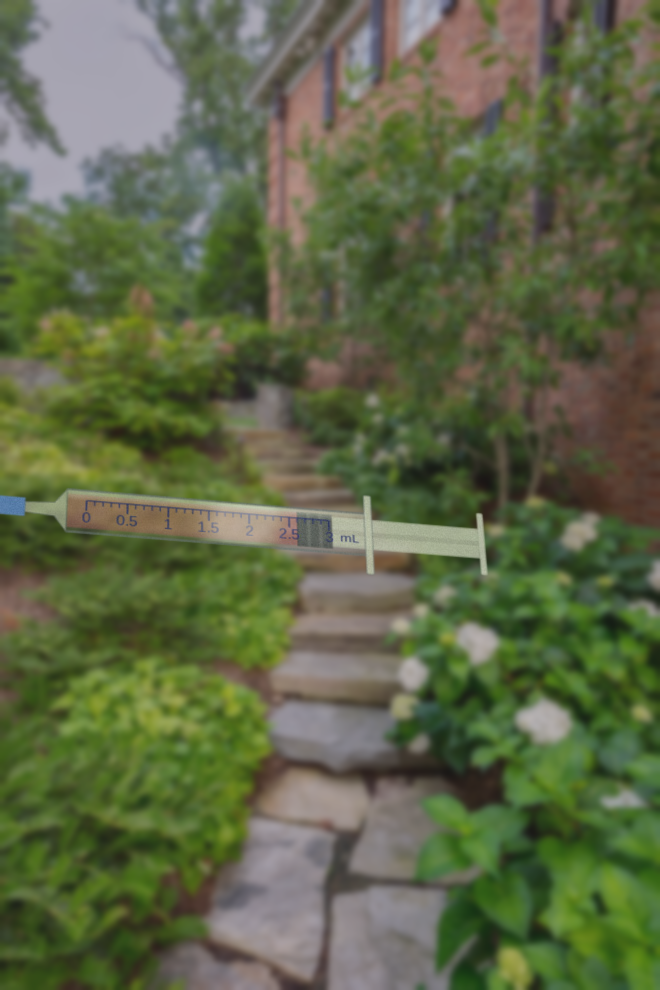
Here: 2.6 (mL)
